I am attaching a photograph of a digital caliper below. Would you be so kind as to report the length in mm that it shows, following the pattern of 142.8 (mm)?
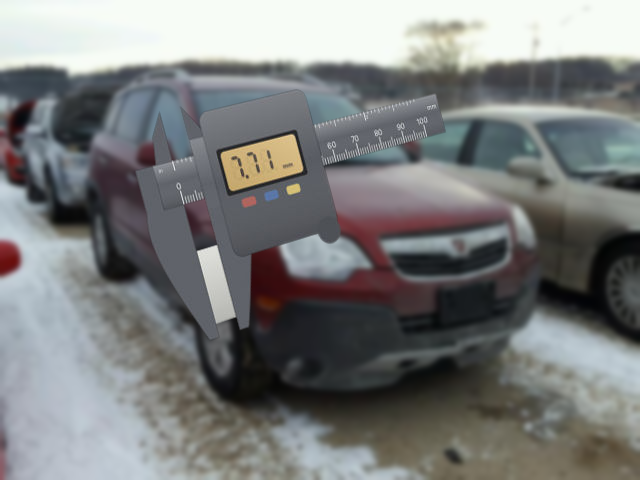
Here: 7.71 (mm)
